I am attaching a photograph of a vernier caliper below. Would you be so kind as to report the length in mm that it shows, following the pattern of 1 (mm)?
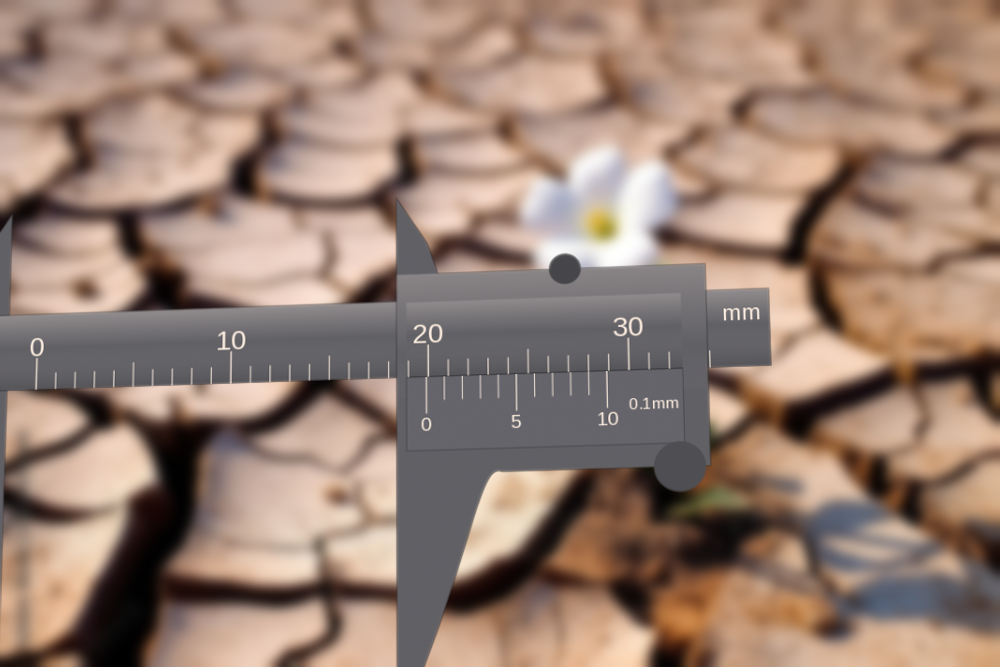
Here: 19.9 (mm)
